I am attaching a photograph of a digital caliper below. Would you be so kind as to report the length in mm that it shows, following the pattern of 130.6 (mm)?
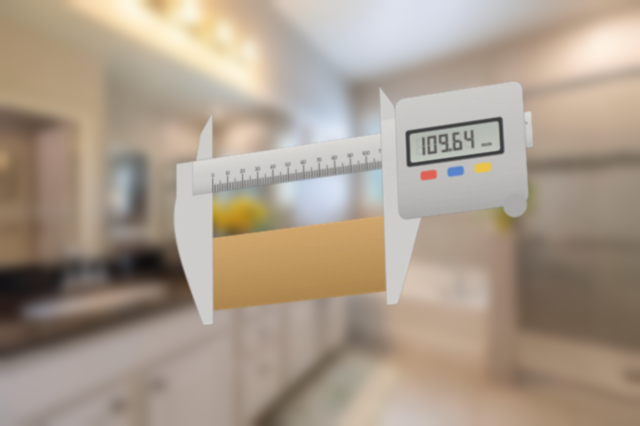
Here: 109.64 (mm)
